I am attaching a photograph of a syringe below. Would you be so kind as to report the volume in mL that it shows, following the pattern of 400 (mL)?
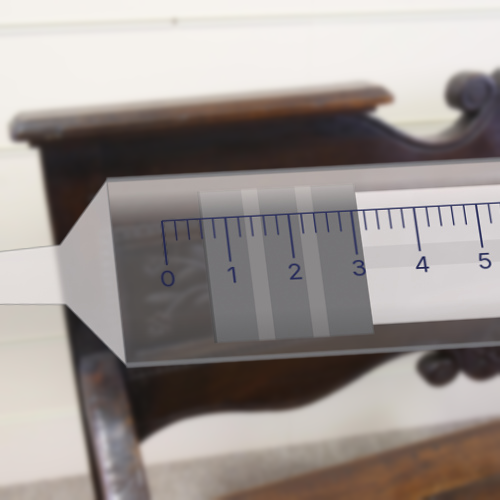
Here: 0.6 (mL)
